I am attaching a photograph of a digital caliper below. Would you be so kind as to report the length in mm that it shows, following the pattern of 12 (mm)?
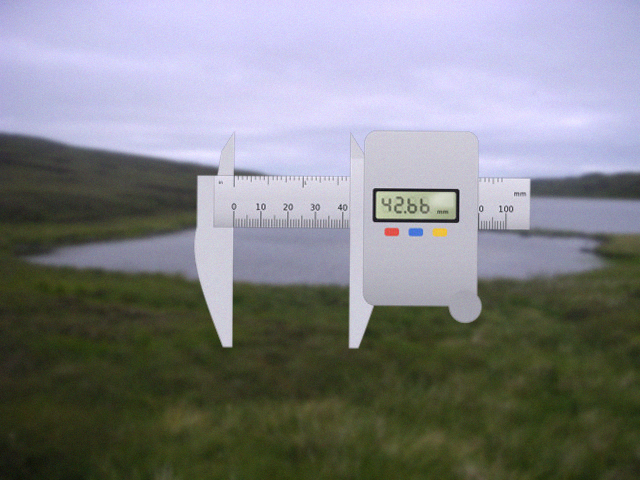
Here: 42.66 (mm)
